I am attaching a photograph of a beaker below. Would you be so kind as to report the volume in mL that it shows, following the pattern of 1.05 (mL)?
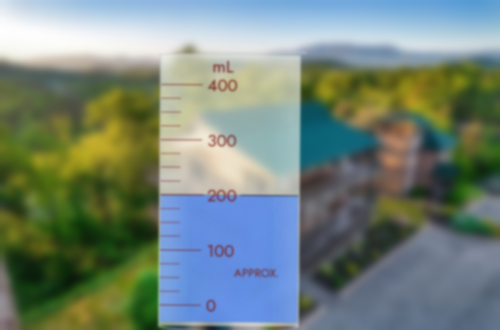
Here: 200 (mL)
